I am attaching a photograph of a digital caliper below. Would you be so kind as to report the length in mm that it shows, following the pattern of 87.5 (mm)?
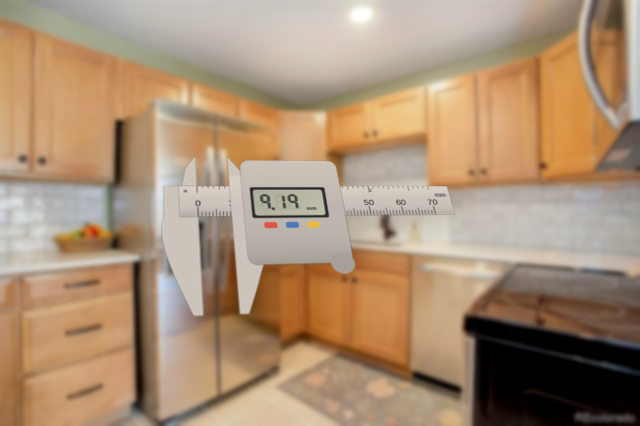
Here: 9.19 (mm)
